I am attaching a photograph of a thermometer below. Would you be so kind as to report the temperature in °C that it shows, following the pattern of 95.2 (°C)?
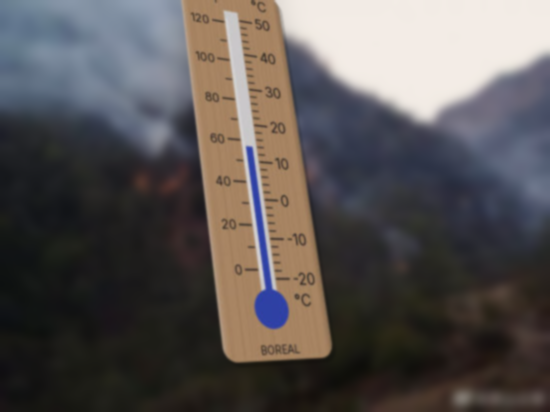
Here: 14 (°C)
